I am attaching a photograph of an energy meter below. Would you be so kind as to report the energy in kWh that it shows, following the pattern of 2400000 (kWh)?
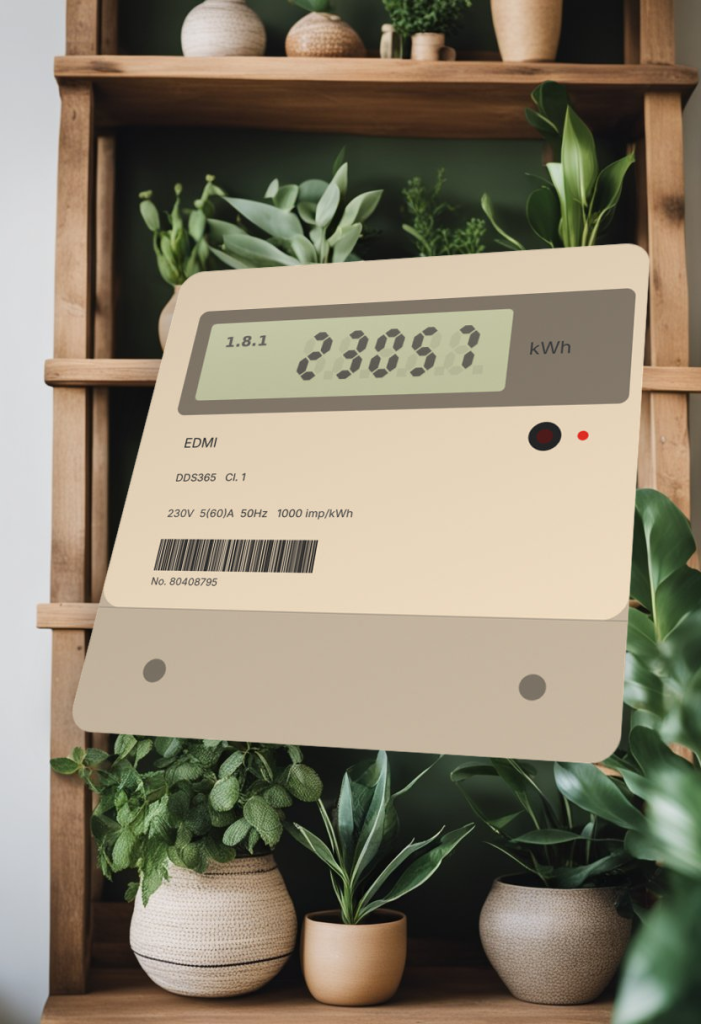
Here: 23057 (kWh)
